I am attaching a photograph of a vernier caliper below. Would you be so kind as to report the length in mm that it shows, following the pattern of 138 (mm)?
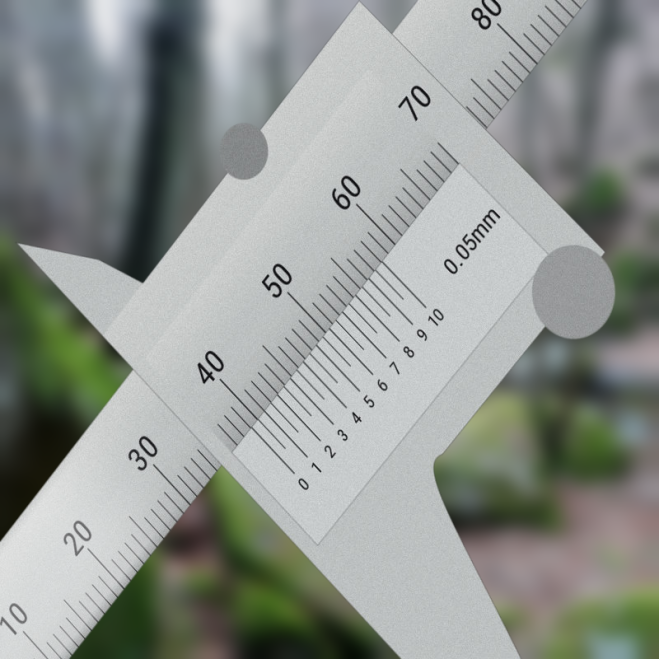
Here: 39.1 (mm)
